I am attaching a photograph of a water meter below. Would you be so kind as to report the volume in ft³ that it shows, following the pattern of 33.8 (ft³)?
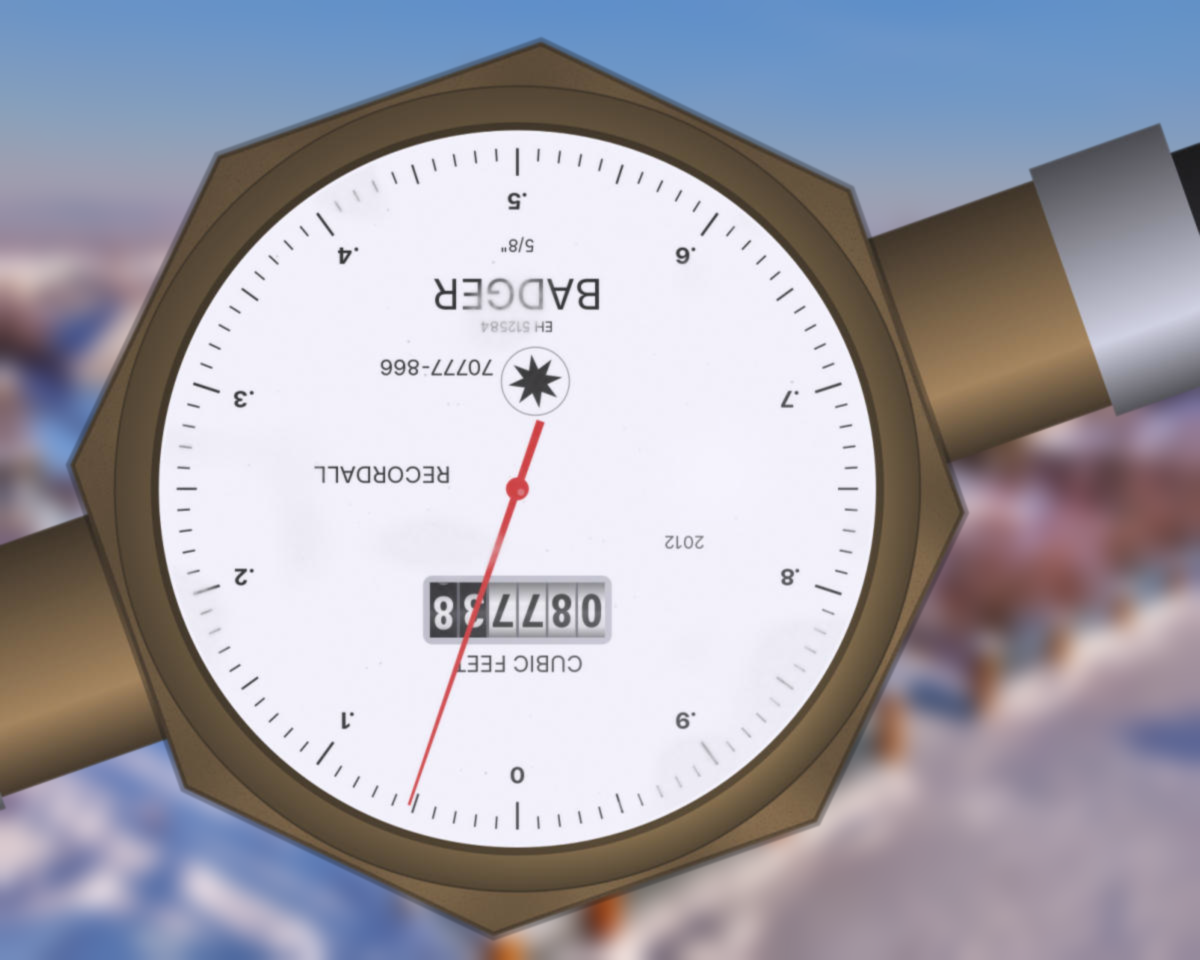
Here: 87738.05 (ft³)
